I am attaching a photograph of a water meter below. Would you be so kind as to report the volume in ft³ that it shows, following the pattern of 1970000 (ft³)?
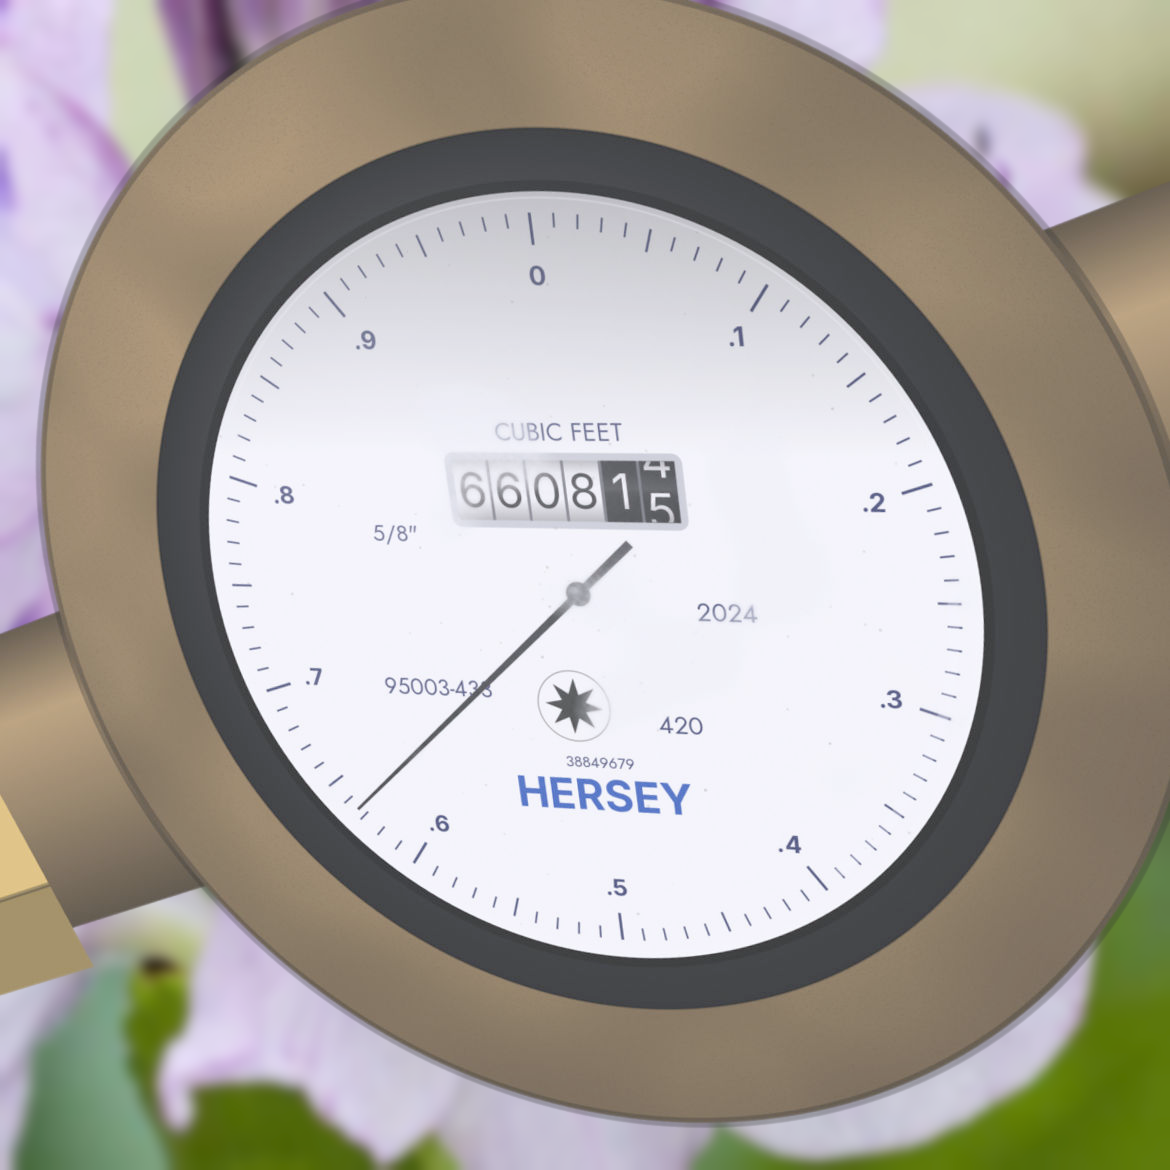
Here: 660814.63 (ft³)
